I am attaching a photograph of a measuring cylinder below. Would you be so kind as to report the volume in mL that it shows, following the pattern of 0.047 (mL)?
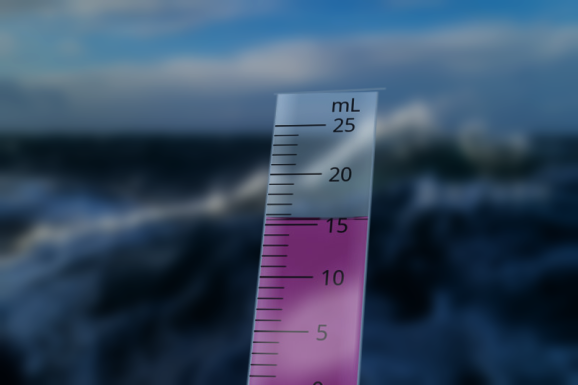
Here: 15.5 (mL)
